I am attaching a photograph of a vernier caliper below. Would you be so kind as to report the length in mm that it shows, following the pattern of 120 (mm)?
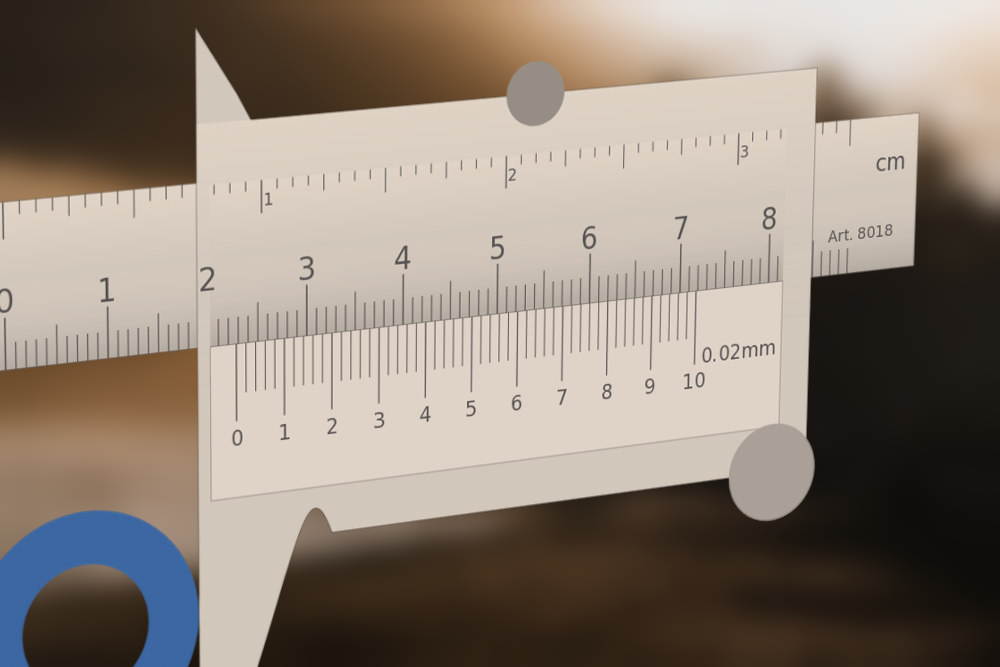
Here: 22.8 (mm)
